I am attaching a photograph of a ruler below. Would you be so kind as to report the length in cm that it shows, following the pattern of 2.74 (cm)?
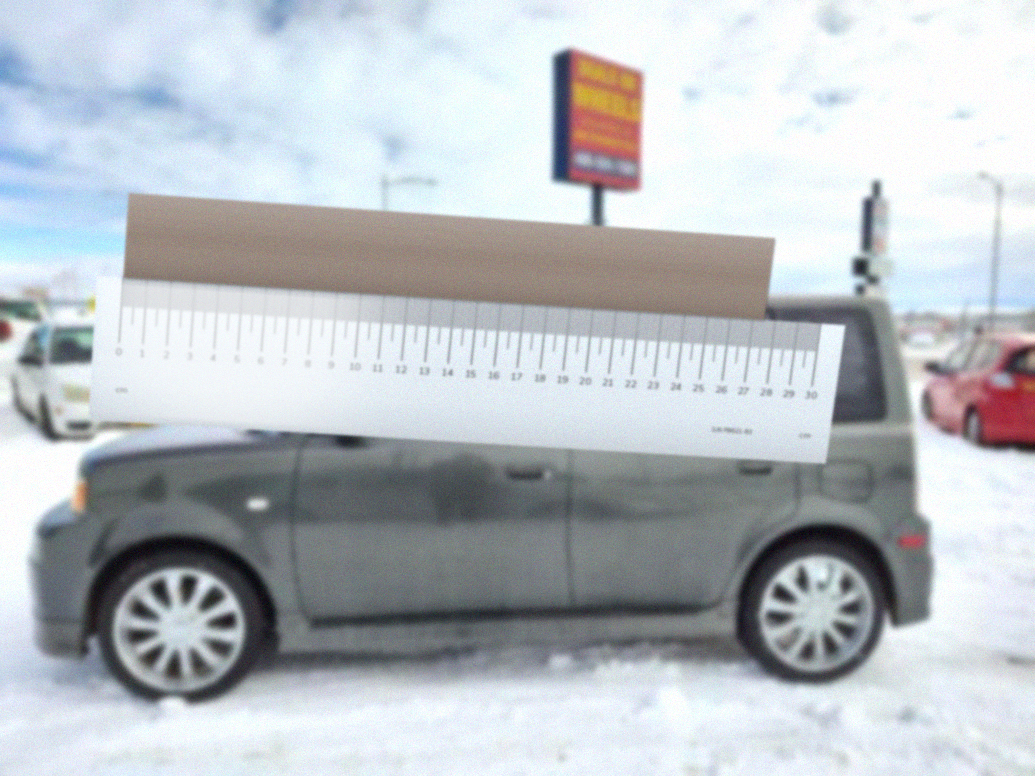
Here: 27.5 (cm)
